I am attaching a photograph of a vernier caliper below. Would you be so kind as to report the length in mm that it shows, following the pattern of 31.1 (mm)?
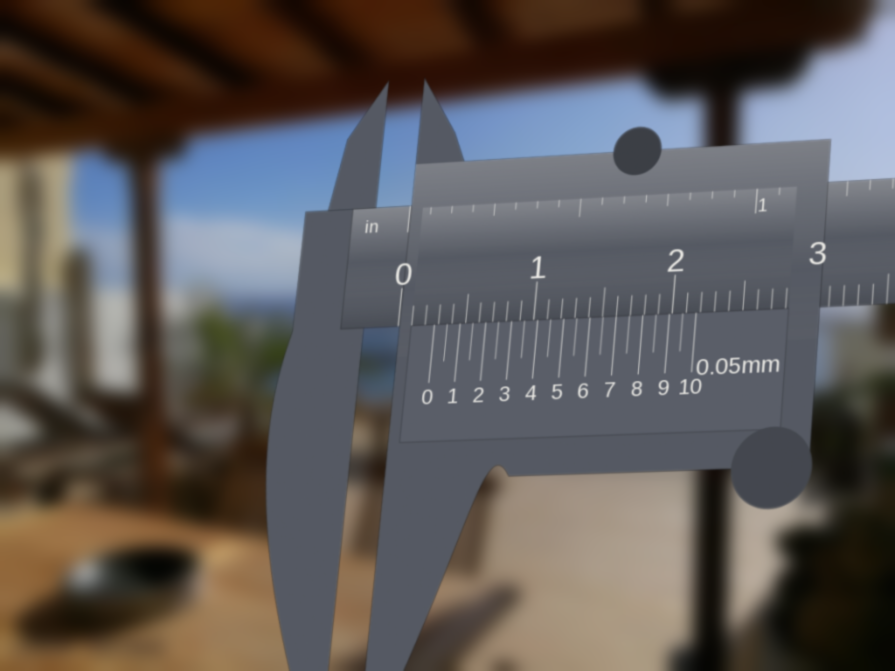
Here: 2.7 (mm)
